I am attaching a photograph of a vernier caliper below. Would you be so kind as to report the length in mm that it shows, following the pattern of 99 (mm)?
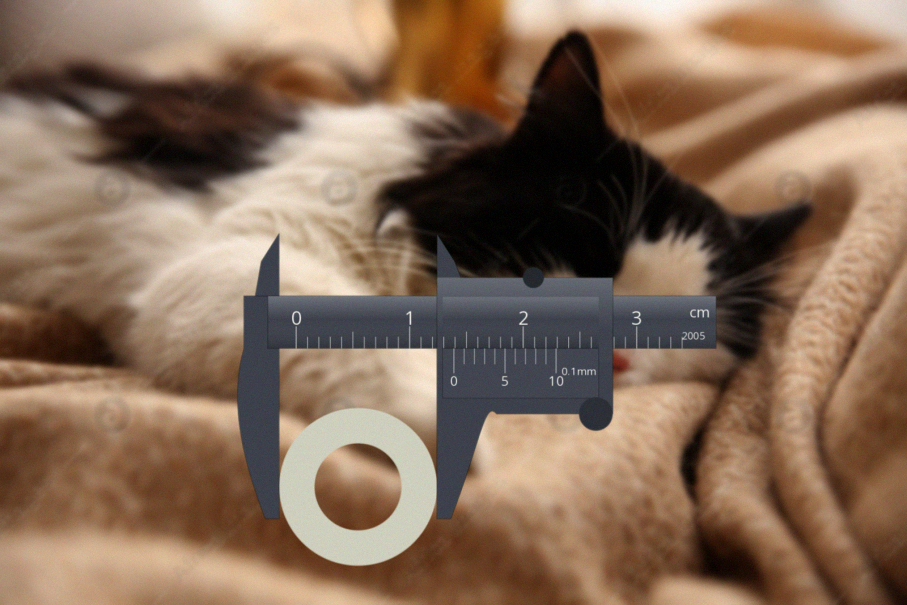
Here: 13.9 (mm)
